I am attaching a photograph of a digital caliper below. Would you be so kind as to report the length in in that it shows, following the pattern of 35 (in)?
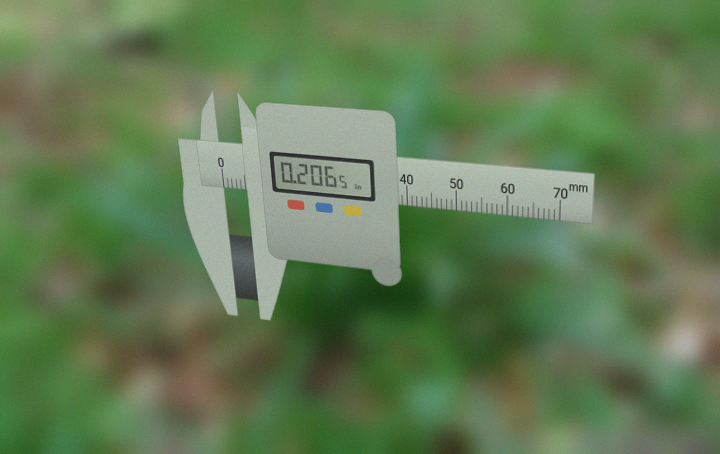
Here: 0.2065 (in)
